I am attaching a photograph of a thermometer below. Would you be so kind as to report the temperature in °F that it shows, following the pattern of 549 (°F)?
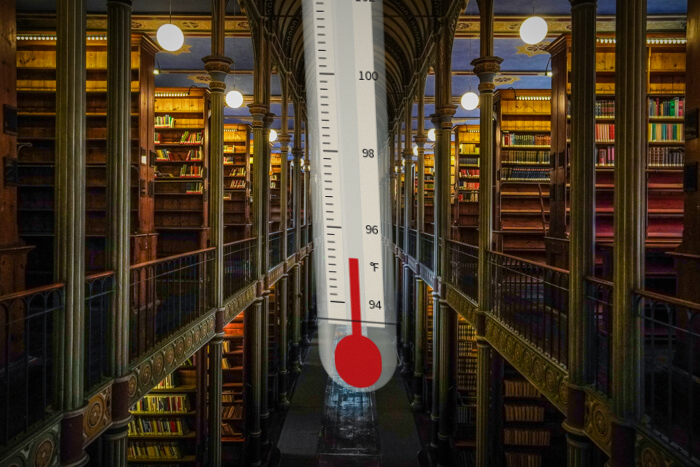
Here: 95.2 (°F)
